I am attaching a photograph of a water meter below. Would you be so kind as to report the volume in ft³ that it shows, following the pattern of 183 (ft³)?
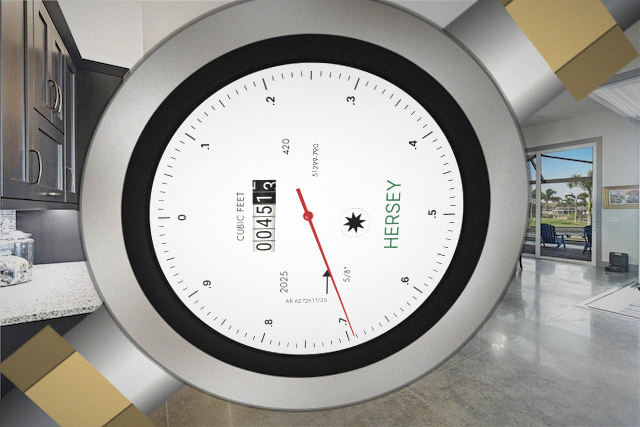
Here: 4512.69 (ft³)
